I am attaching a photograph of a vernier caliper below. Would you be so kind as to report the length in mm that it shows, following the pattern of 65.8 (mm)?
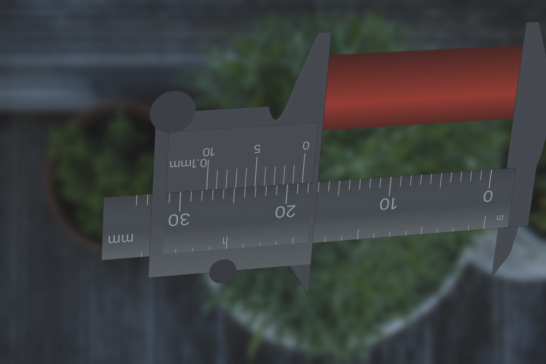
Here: 18.6 (mm)
